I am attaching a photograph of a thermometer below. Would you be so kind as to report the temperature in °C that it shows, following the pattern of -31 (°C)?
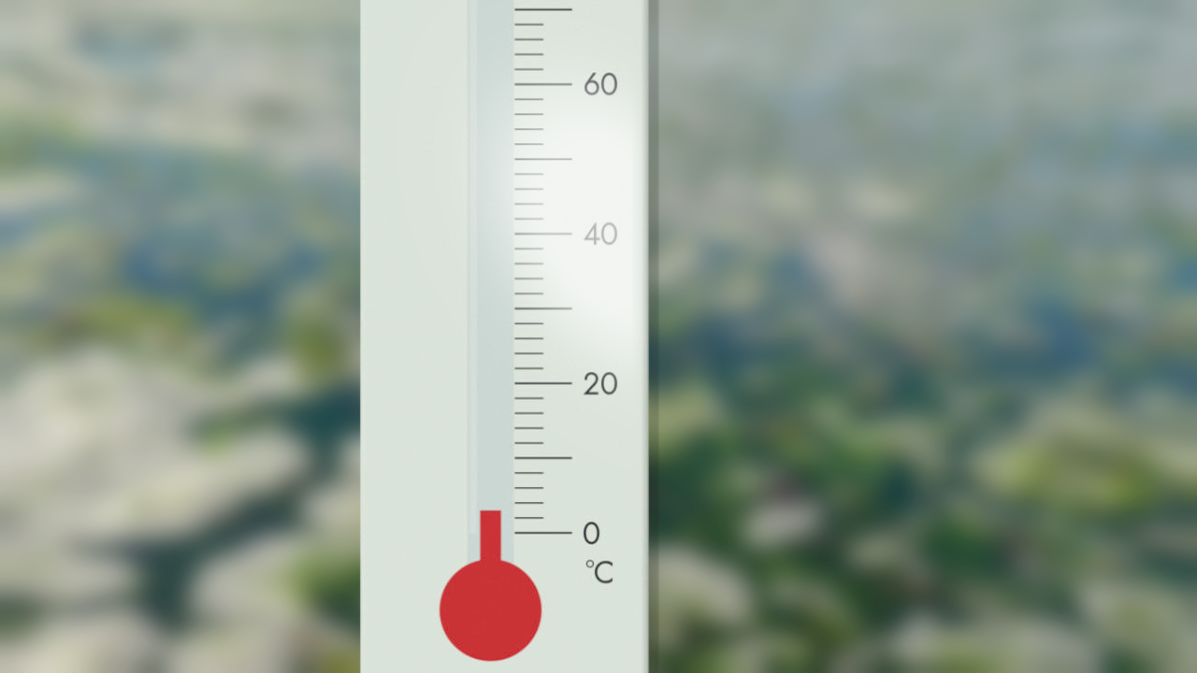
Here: 3 (°C)
